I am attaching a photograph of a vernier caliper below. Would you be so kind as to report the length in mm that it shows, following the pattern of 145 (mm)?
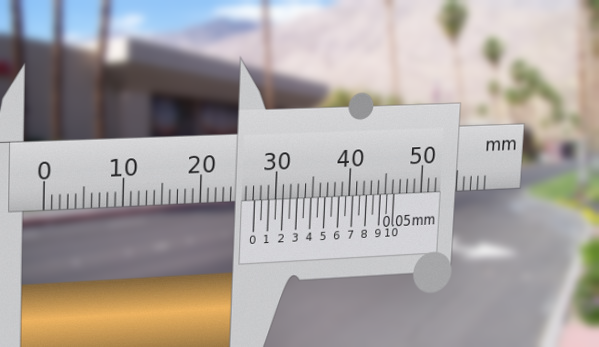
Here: 27.2 (mm)
